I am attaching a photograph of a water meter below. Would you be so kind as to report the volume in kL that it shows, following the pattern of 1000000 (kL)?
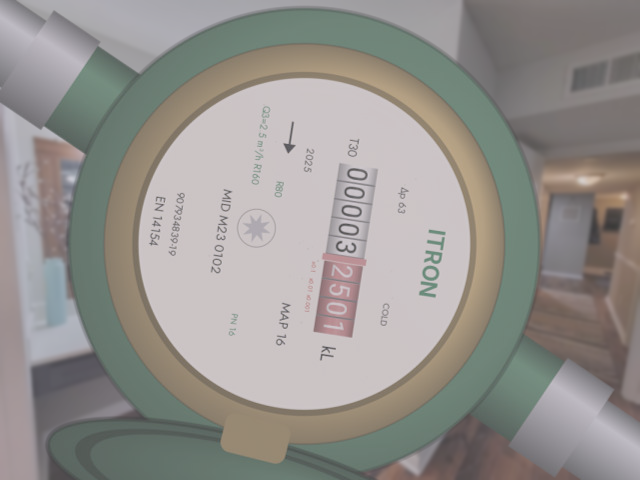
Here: 3.2501 (kL)
